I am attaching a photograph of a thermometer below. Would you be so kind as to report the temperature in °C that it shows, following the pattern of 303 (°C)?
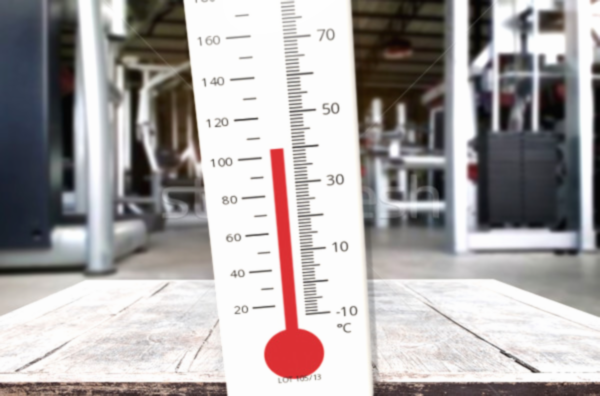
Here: 40 (°C)
